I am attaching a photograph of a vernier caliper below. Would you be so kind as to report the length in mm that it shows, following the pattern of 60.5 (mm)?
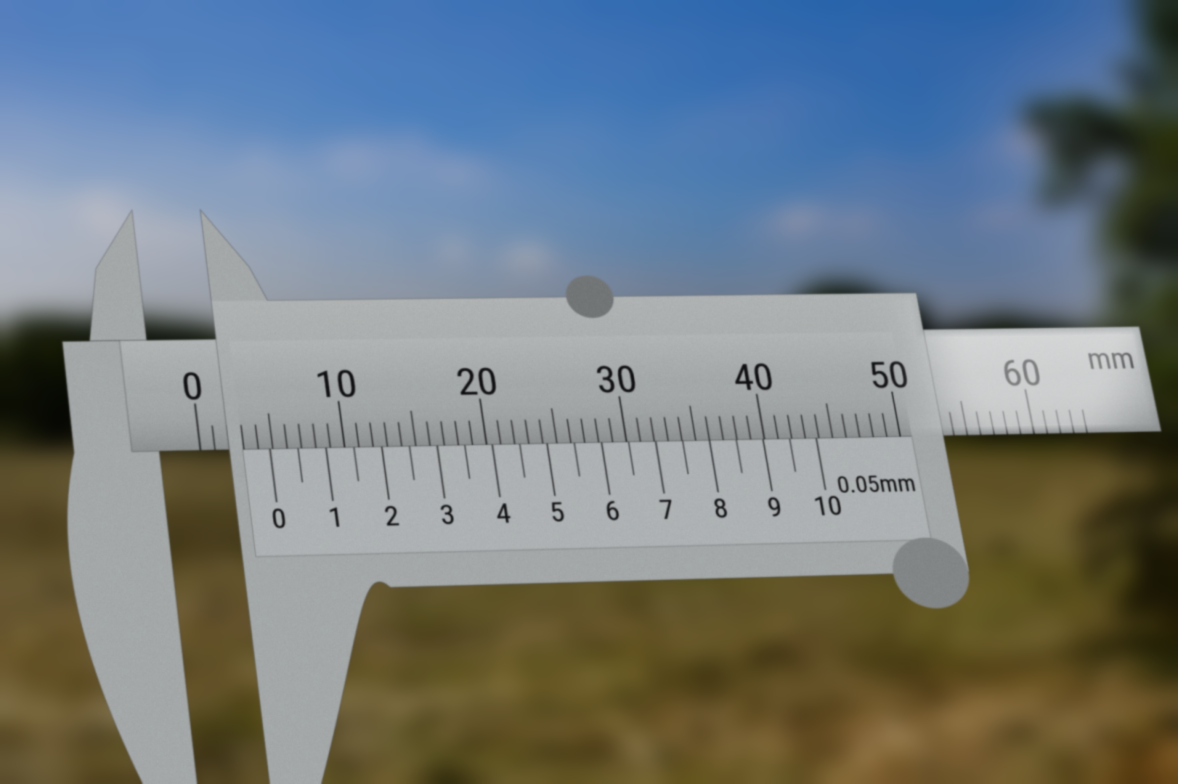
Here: 4.8 (mm)
